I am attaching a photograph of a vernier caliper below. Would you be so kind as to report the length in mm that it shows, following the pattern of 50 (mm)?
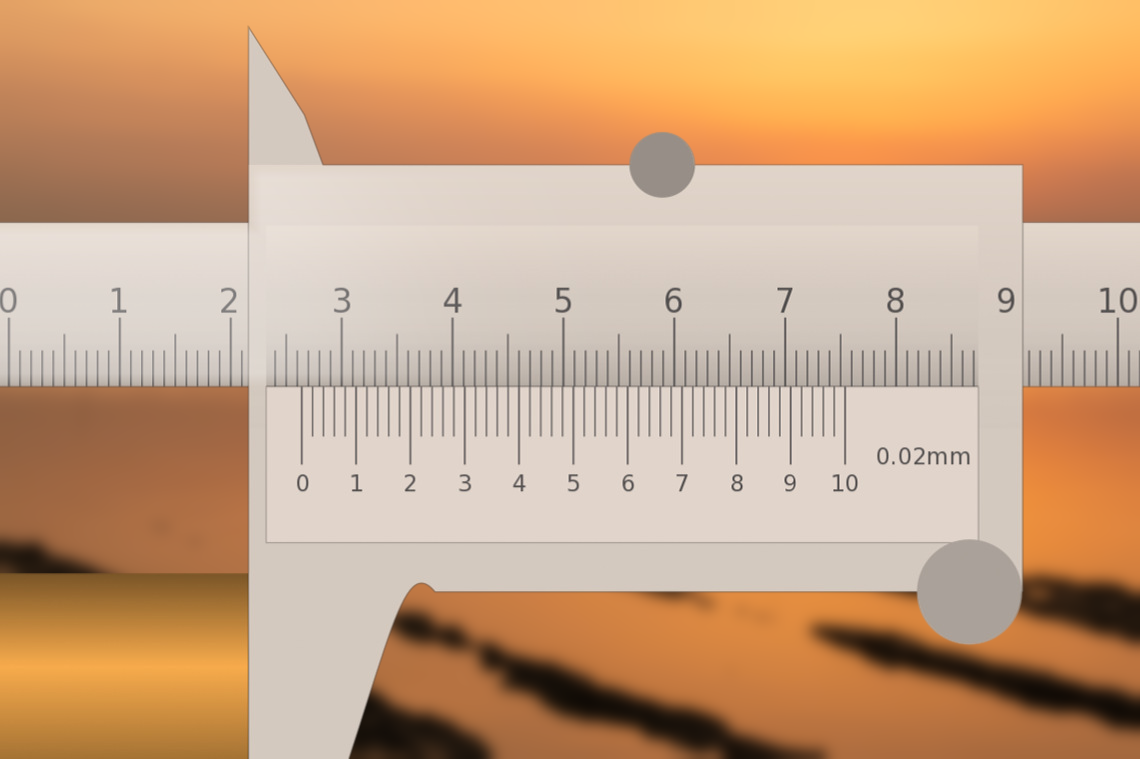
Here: 26.4 (mm)
